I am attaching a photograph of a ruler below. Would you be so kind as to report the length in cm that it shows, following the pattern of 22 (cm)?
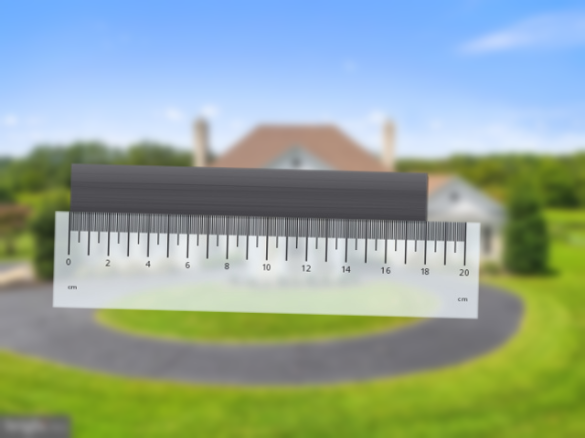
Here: 18 (cm)
